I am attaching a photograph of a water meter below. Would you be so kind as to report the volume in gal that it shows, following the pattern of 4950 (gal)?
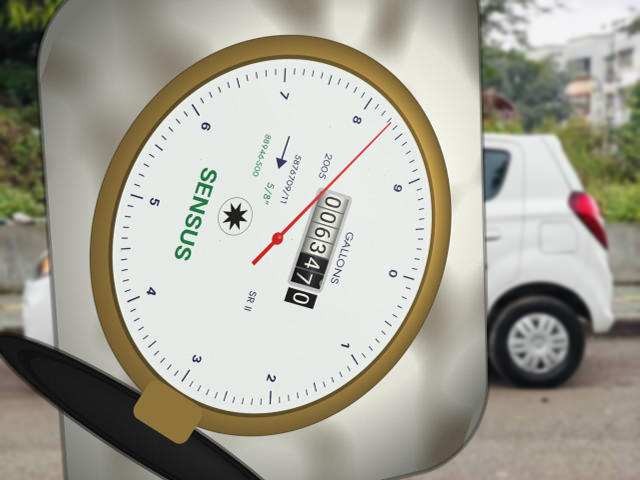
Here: 63468.3 (gal)
